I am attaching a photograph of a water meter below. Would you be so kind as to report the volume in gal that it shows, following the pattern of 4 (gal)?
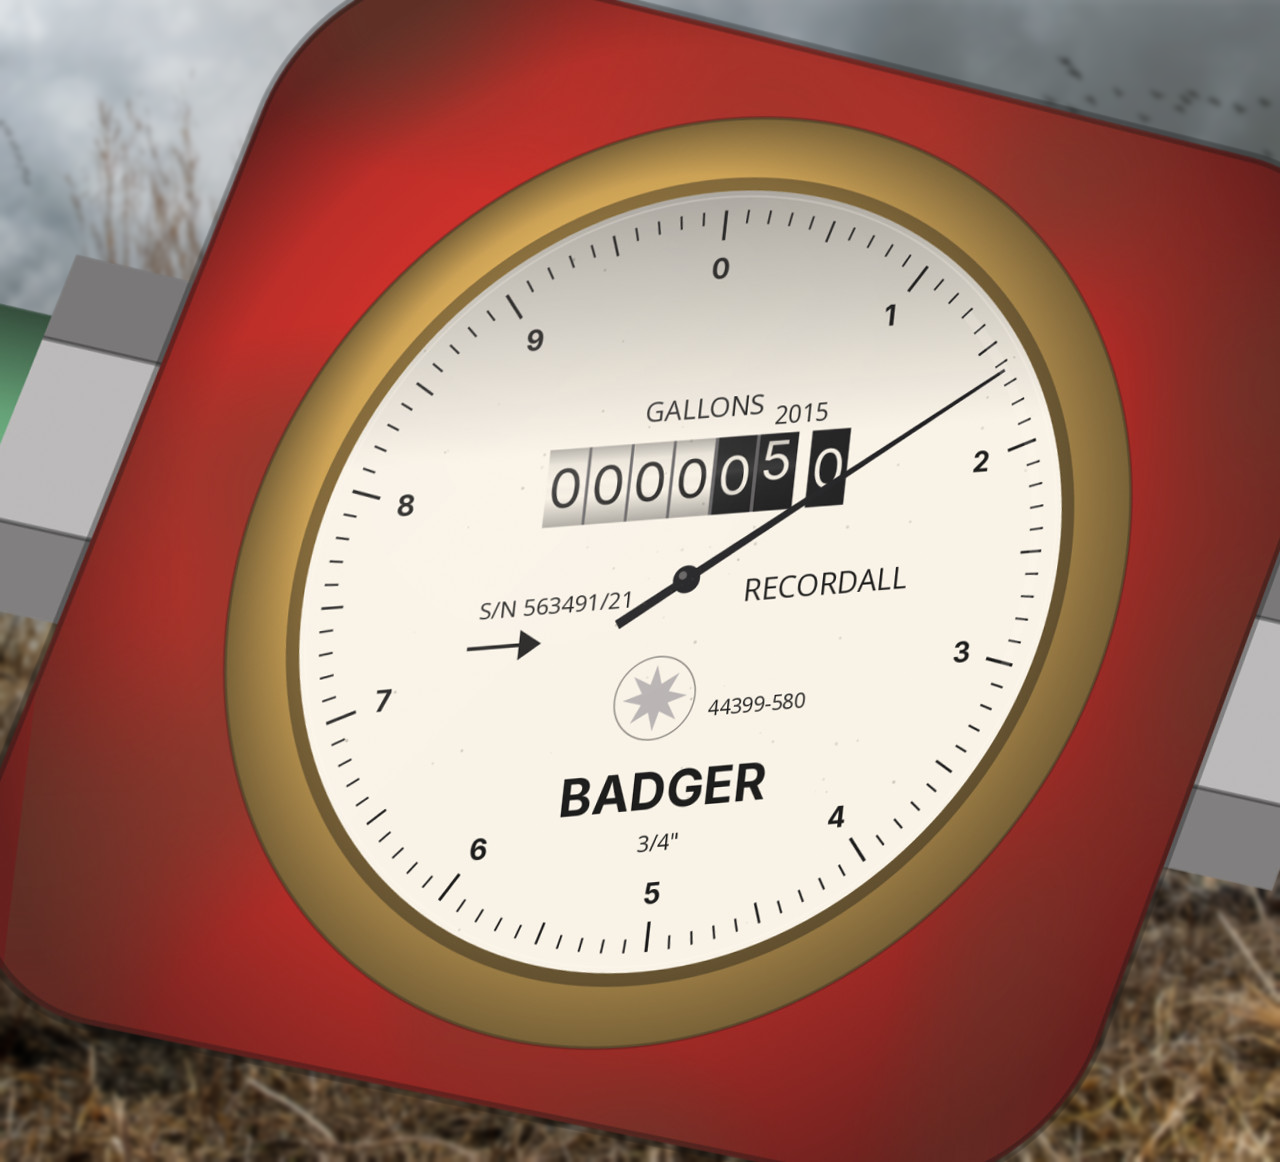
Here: 51.6 (gal)
